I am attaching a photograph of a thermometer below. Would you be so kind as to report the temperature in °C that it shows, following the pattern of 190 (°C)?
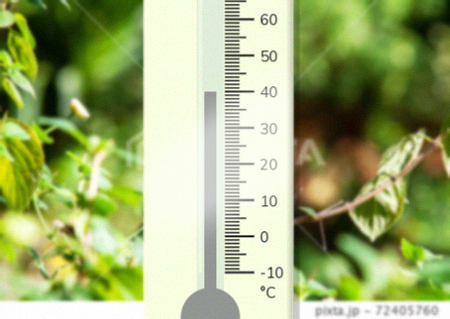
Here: 40 (°C)
